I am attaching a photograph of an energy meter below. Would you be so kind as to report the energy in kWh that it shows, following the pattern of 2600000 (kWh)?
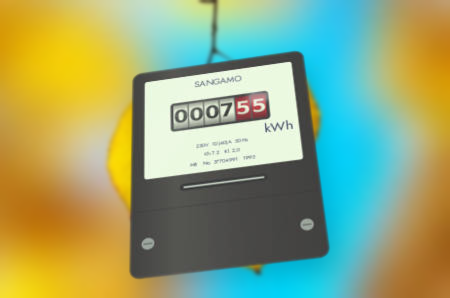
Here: 7.55 (kWh)
